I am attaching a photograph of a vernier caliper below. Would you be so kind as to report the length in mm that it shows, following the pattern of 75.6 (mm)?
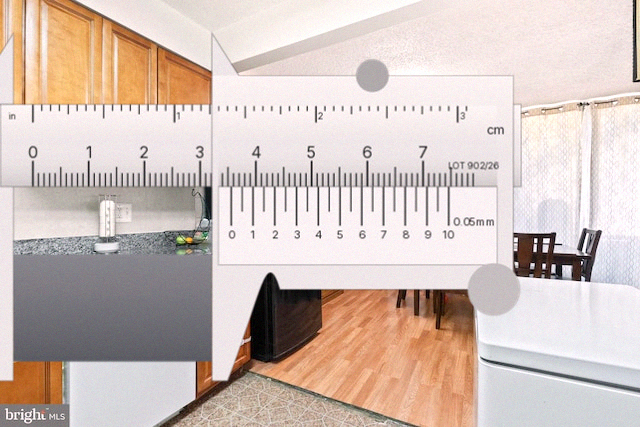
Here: 35.6 (mm)
